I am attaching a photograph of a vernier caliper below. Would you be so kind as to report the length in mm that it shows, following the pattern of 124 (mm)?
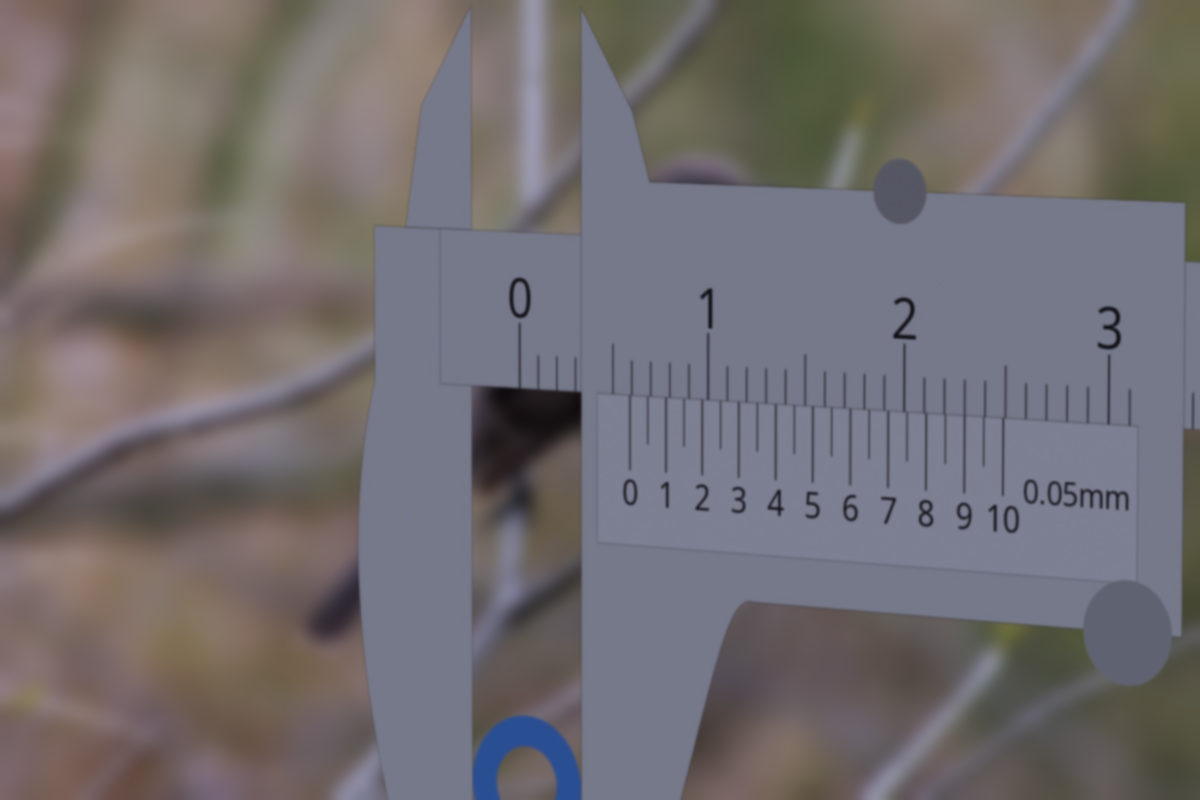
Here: 5.9 (mm)
